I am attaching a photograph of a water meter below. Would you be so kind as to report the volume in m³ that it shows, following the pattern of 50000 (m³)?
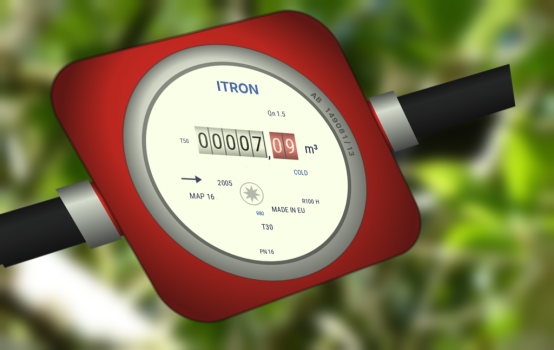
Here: 7.09 (m³)
